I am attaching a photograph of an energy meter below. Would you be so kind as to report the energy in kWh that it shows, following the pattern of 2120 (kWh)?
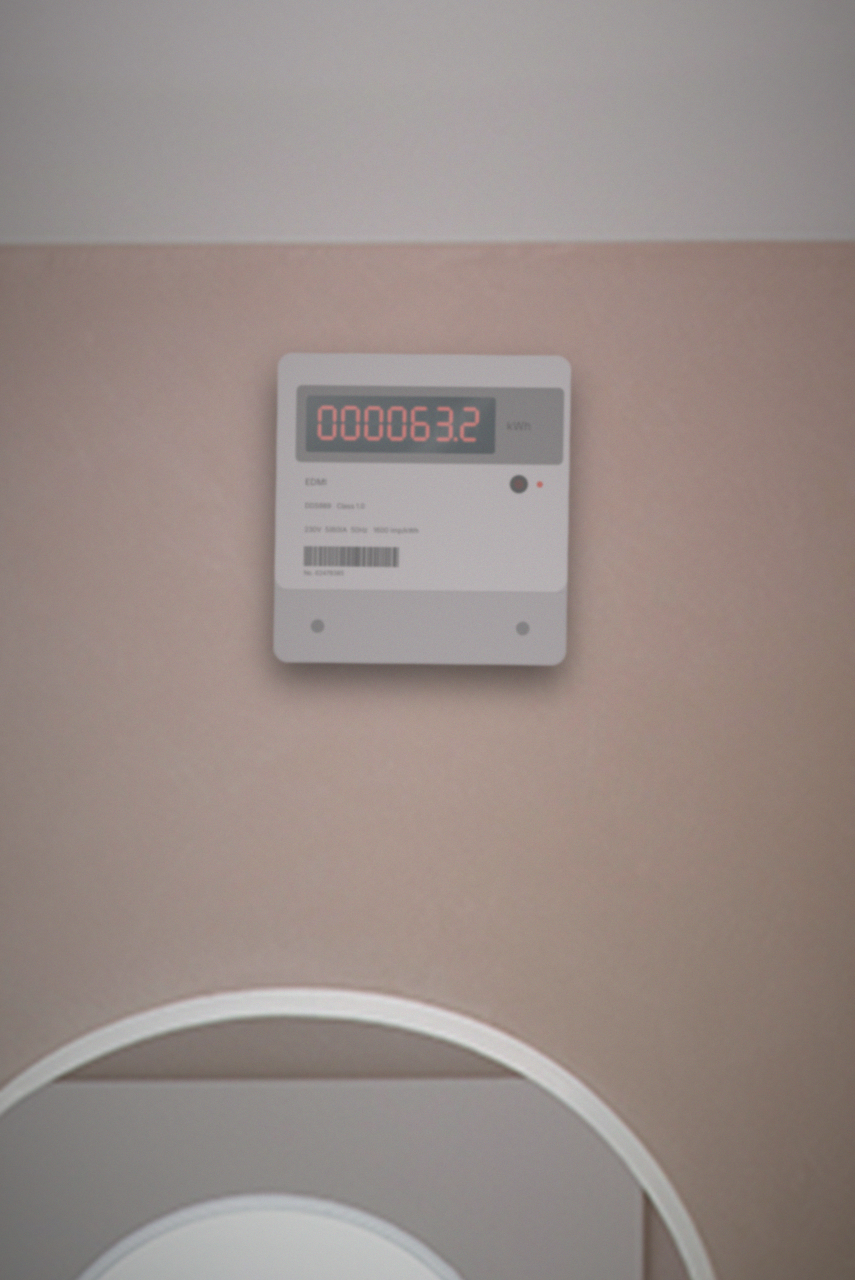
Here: 63.2 (kWh)
